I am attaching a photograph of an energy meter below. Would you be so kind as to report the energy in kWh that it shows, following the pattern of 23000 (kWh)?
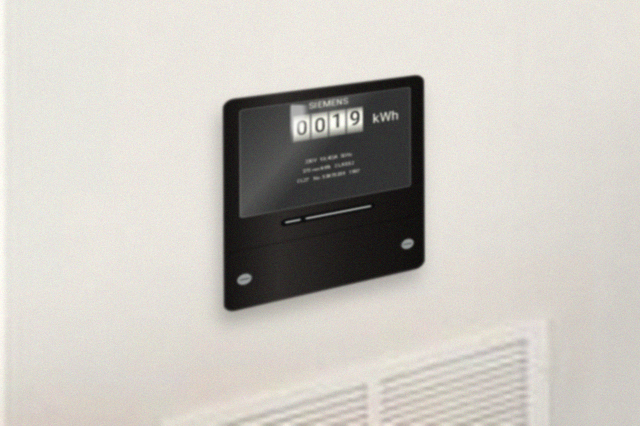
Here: 19 (kWh)
